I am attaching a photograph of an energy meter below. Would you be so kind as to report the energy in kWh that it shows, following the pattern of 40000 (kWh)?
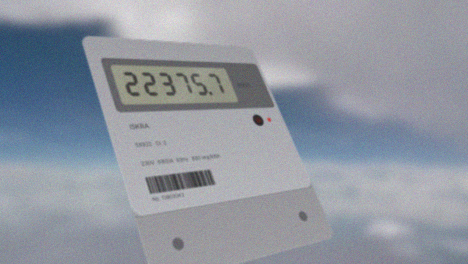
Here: 22375.7 (kWh)
